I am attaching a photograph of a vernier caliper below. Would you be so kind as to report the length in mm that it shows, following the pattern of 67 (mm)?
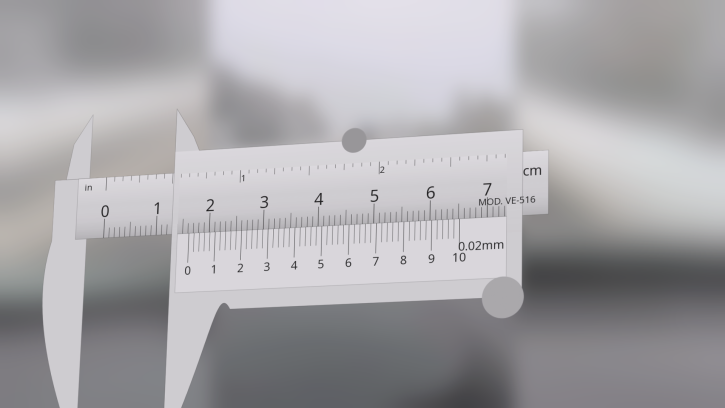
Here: 16.2 (mm)
